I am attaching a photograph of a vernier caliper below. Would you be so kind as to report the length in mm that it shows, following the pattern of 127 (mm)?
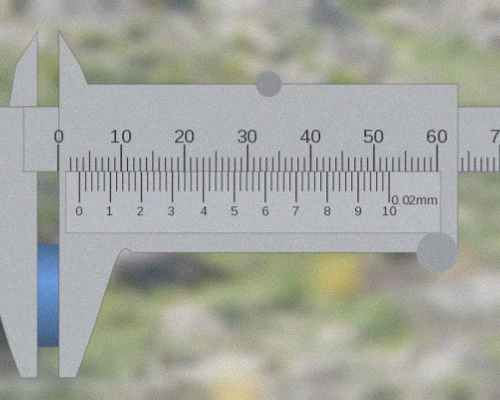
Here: 3.4 (mm)
